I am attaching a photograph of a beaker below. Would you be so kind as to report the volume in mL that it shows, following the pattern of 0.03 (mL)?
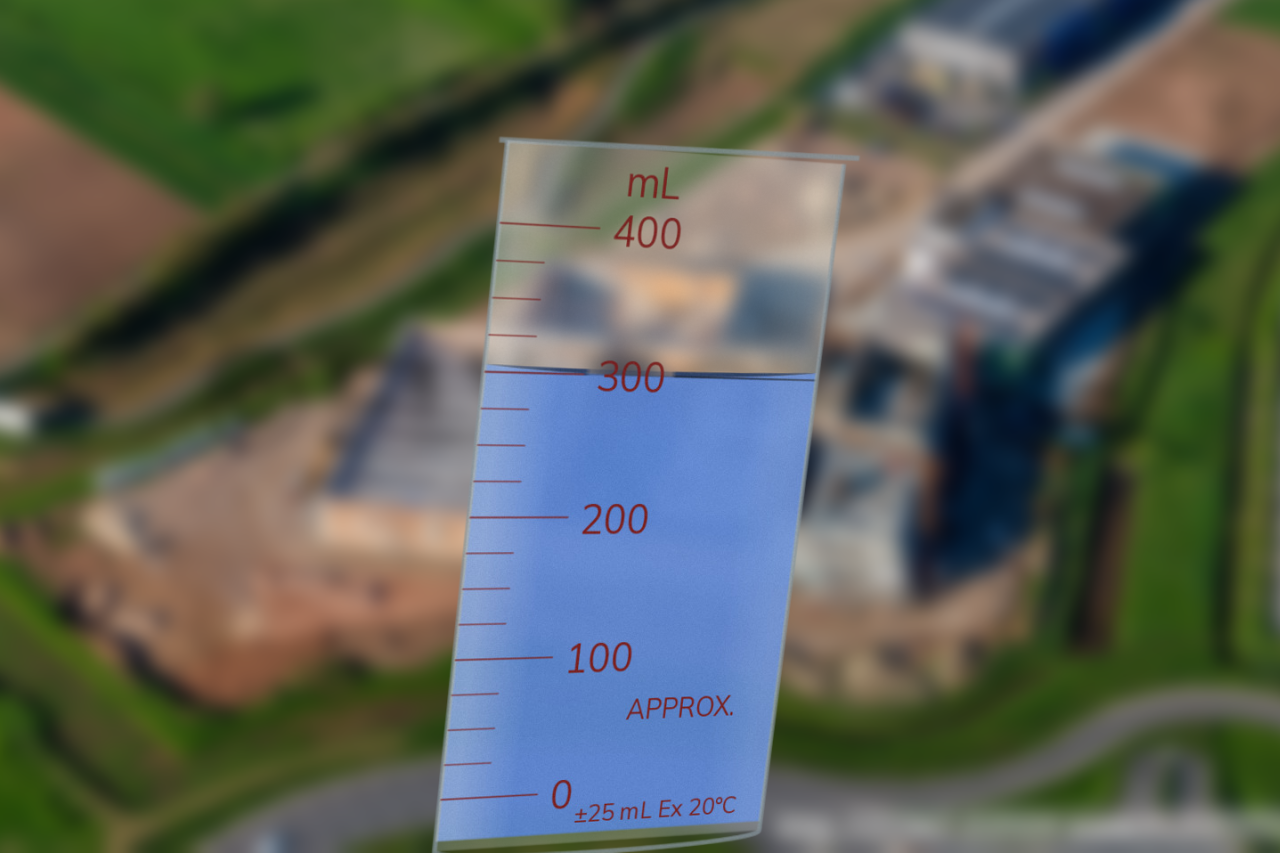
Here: 300 (mL)
